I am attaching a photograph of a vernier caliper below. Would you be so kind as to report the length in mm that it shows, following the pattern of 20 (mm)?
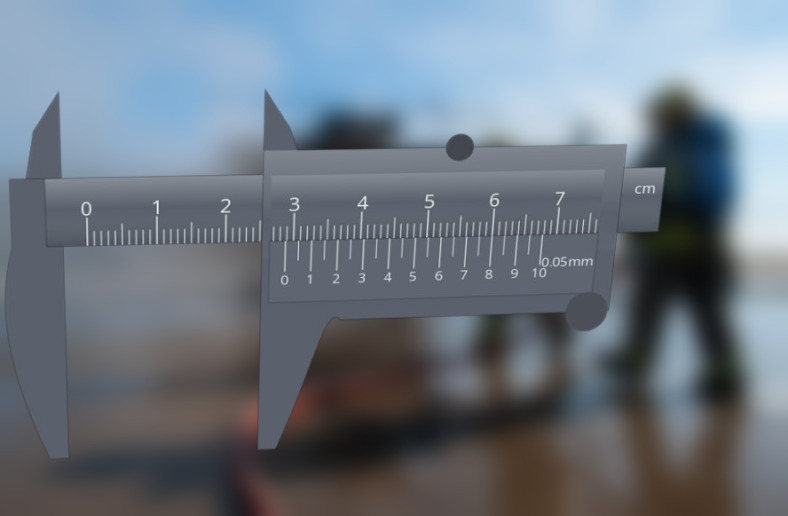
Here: 28.8 (mm)
